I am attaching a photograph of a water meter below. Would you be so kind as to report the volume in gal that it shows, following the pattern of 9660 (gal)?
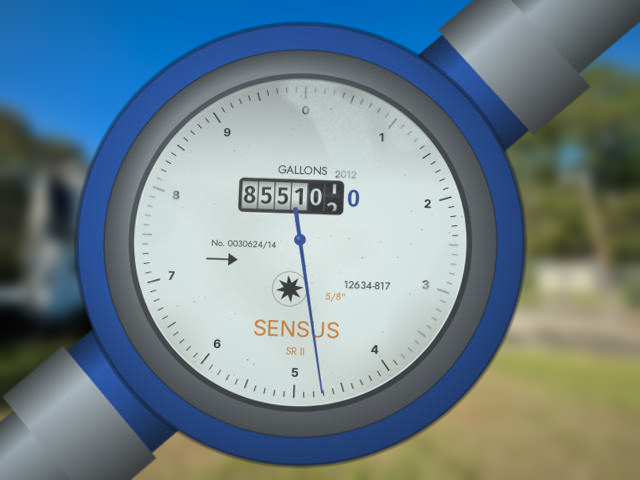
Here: 8551014.7 (gal)
